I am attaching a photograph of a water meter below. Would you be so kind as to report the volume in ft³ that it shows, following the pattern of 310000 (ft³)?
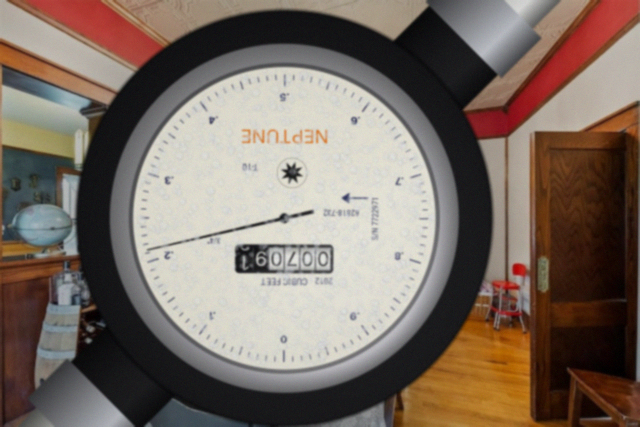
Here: 7091.21 (ft³)
